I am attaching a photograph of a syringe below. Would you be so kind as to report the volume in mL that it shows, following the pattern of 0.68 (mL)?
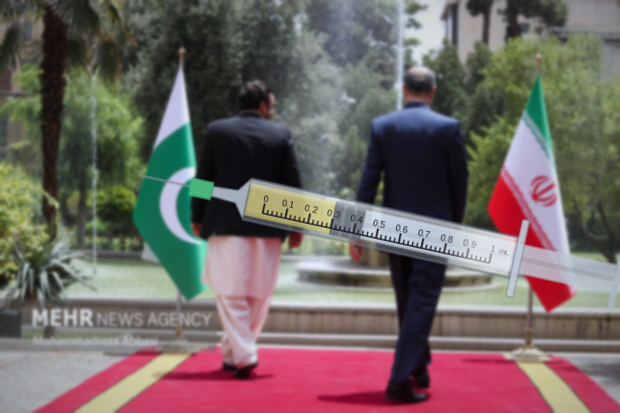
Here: 0.3 (mL)
